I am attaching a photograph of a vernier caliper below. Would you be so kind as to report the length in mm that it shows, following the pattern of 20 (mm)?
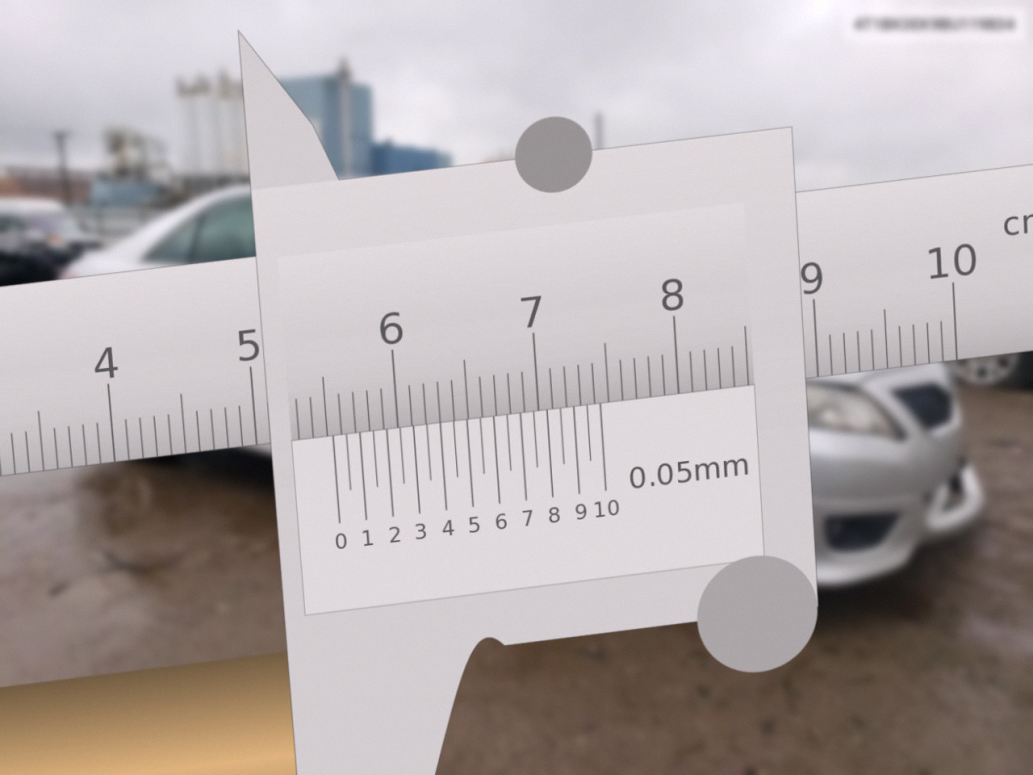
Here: 55.4 (mm)
